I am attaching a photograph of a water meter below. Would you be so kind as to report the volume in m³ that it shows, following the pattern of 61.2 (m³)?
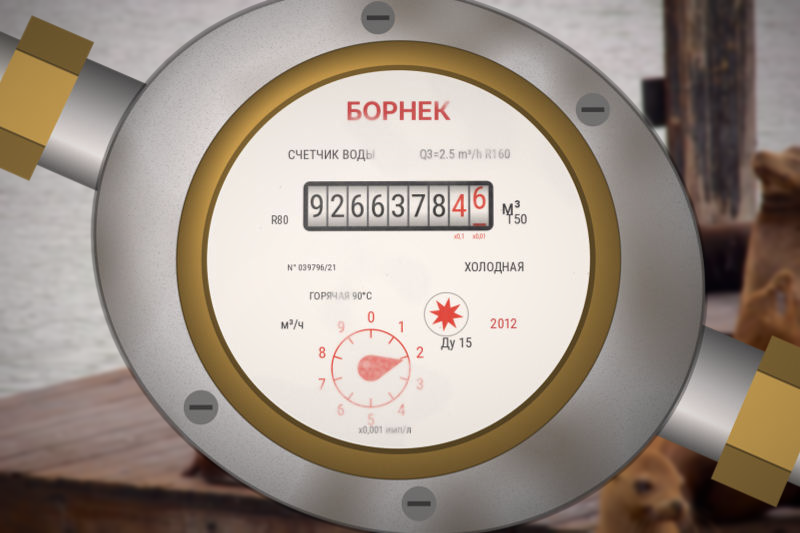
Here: 9266378.462 (m³)
